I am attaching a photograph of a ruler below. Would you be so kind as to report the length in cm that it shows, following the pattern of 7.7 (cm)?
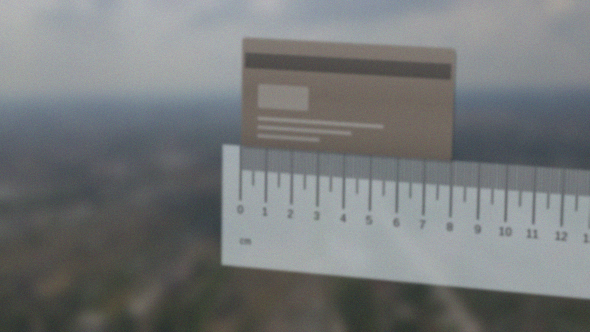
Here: 8 (cm)
